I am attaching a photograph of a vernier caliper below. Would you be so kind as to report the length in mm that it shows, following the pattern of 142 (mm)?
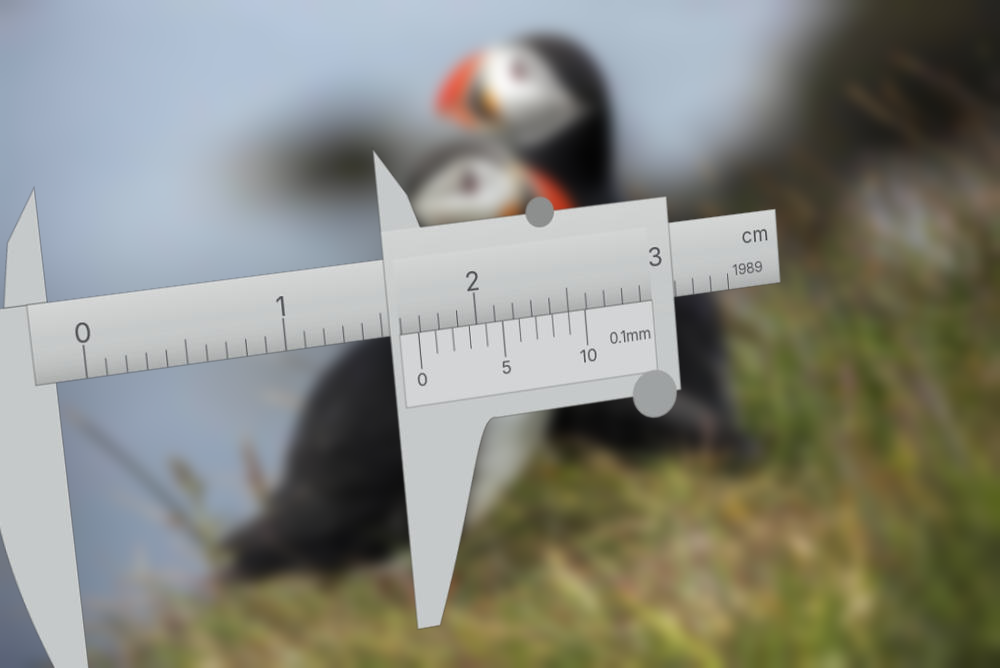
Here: 16.9 (mm)
